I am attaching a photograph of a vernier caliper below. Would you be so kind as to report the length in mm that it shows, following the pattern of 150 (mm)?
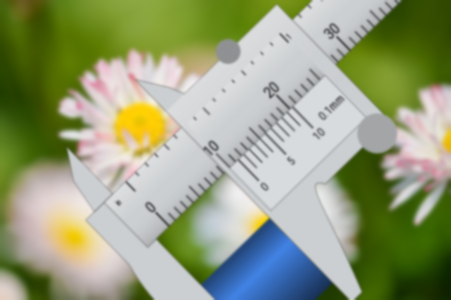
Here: 11.4 (mm)
